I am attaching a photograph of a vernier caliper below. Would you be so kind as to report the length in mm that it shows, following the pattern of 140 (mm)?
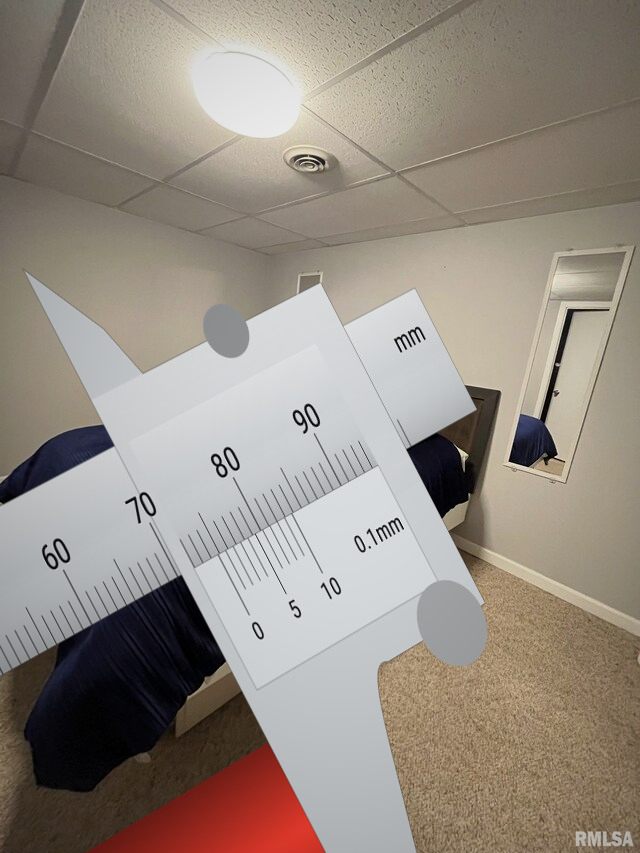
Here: 74.8 (mm)
